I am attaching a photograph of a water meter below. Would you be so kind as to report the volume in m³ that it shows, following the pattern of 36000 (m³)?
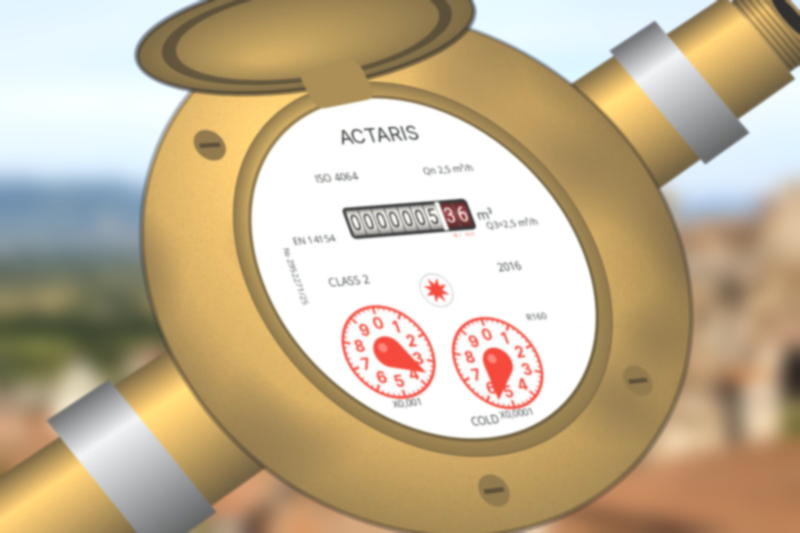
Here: 5.3635 (m³)
